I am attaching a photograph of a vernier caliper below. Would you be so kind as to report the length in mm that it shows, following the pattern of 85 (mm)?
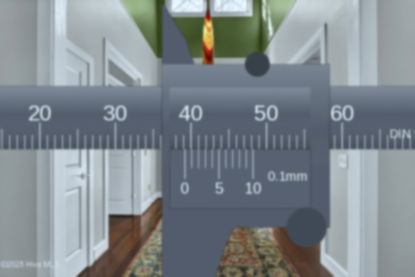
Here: 39.2 (mm)
